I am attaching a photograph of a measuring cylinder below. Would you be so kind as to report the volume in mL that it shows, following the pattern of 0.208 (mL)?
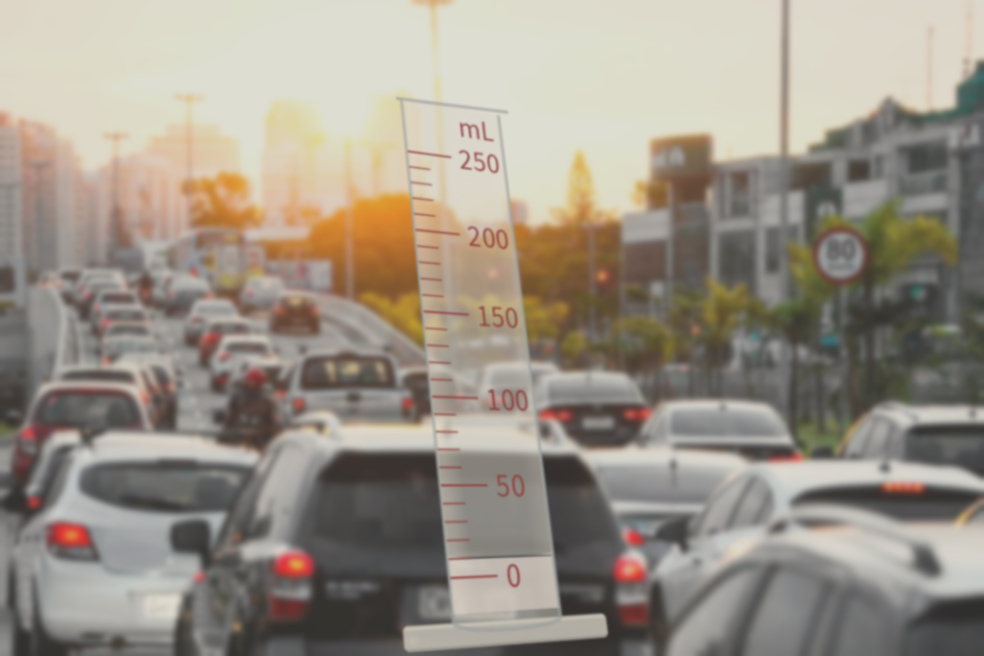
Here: 10 (mL)
